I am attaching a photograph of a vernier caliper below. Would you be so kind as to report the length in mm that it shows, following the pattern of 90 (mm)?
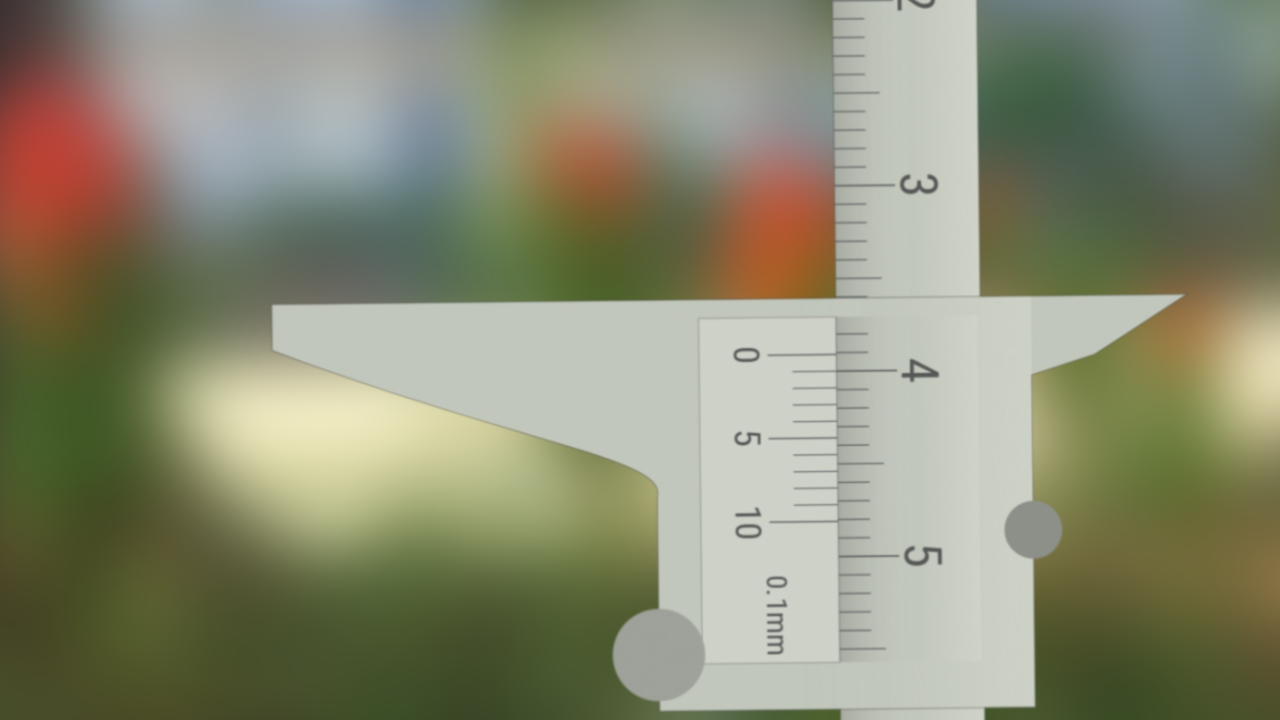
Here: 39.1 (mm)
